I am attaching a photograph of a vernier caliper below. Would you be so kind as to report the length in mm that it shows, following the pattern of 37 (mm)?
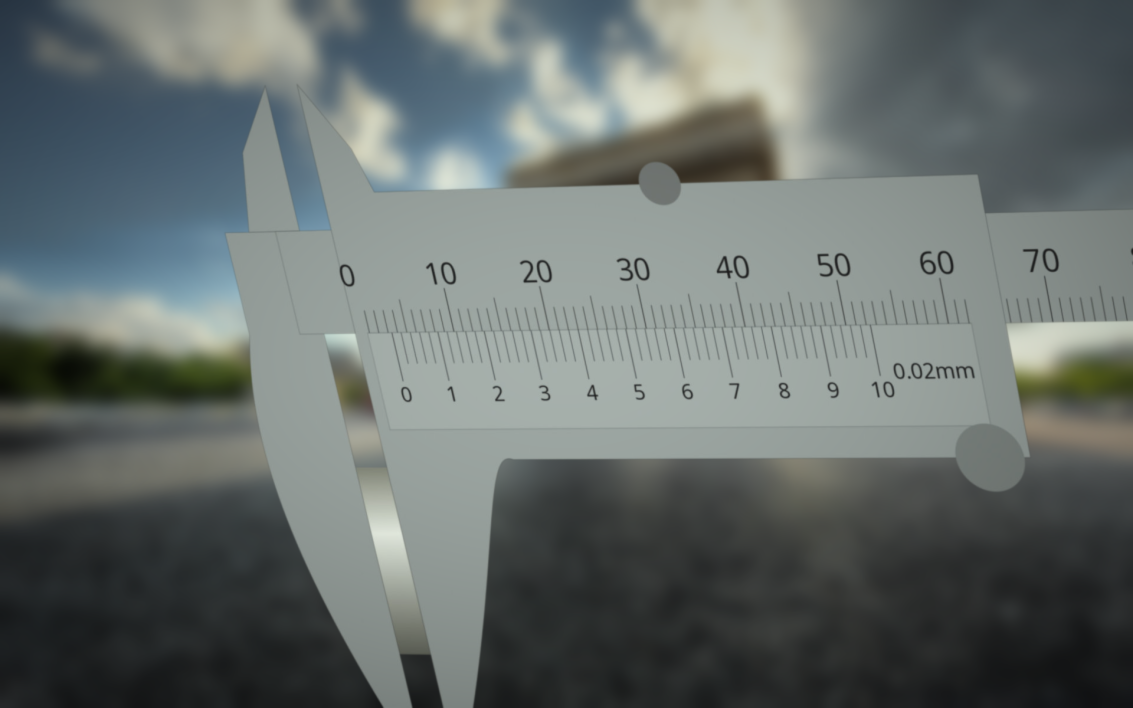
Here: 3.4 (mm)
